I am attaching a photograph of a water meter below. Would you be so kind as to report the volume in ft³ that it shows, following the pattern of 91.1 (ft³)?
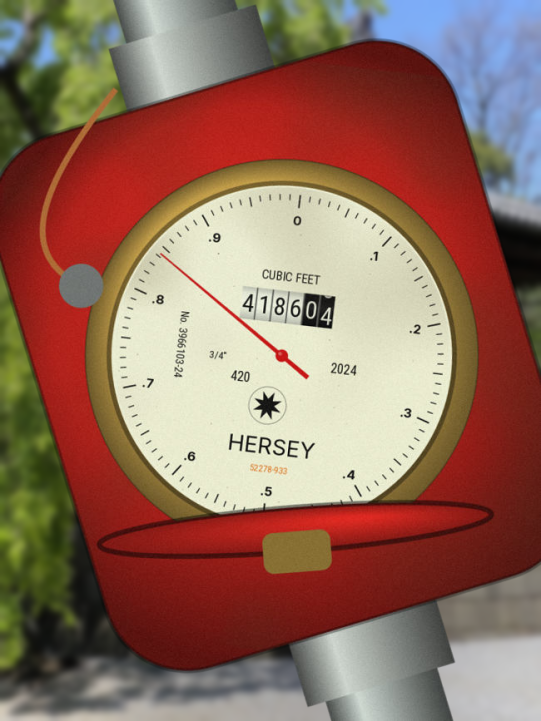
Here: 418603.84 (ft³)
